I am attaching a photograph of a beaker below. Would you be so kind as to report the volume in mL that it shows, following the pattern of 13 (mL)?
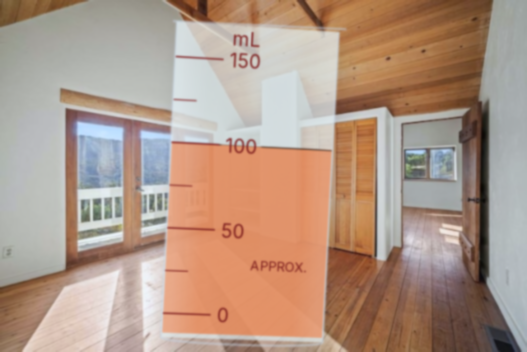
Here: 100 (mL)
